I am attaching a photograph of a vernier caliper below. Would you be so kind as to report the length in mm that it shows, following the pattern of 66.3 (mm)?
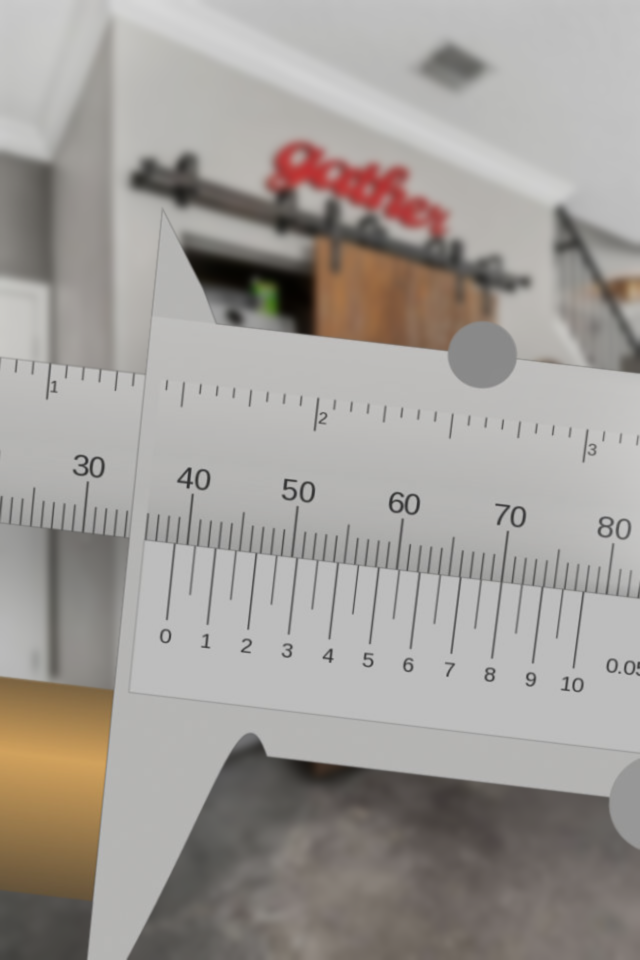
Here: 38.8 (mm)
